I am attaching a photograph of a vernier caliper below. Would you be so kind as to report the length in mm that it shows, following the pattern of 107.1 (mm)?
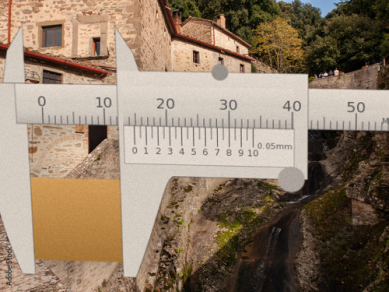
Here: 14.8 (mm)
